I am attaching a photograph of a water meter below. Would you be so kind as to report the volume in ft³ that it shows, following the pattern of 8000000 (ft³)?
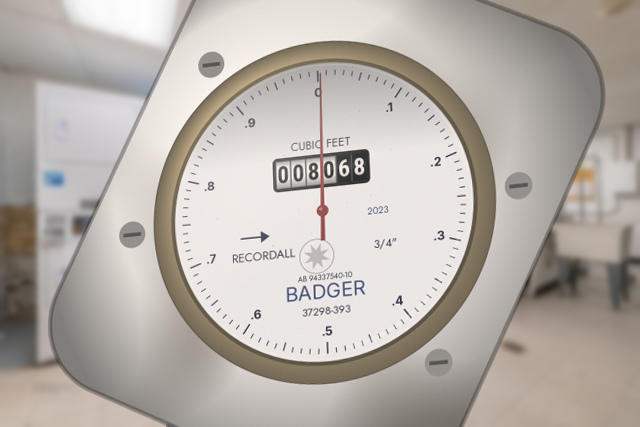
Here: 8068.00 (ft³)
